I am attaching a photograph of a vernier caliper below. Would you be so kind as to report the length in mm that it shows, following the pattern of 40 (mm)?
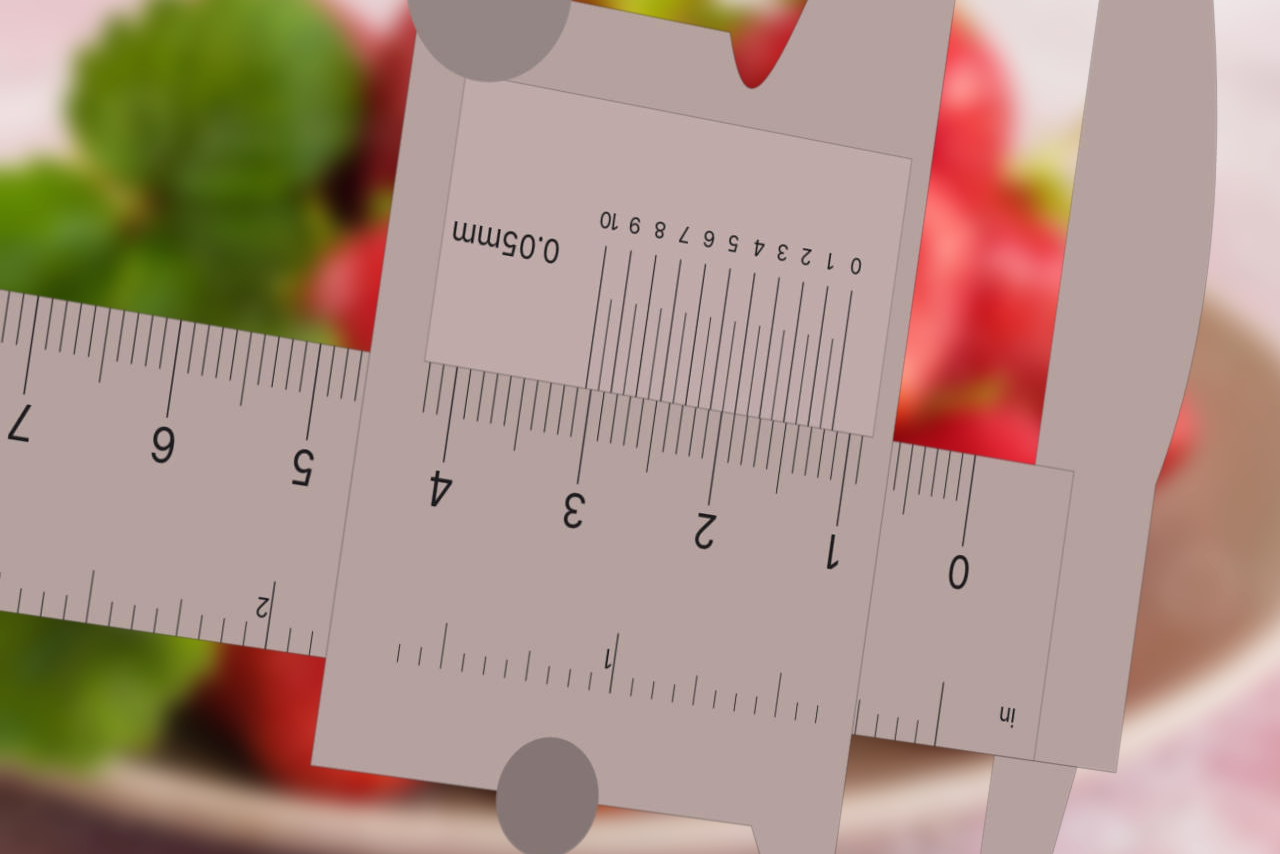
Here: 11.4 (mm)
